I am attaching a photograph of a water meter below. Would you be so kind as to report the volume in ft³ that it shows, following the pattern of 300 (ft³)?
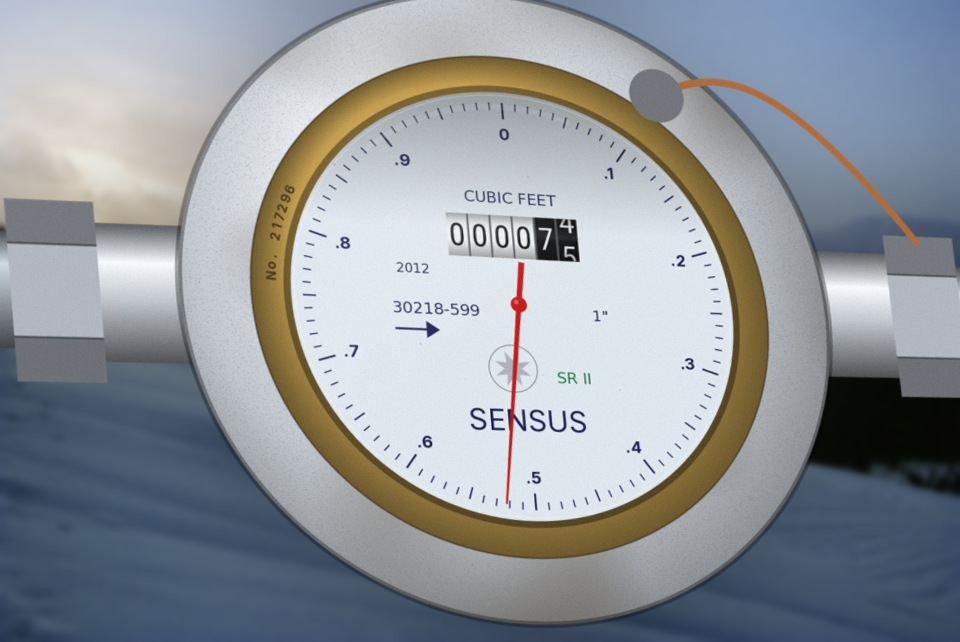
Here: 74.52 (ft³)
